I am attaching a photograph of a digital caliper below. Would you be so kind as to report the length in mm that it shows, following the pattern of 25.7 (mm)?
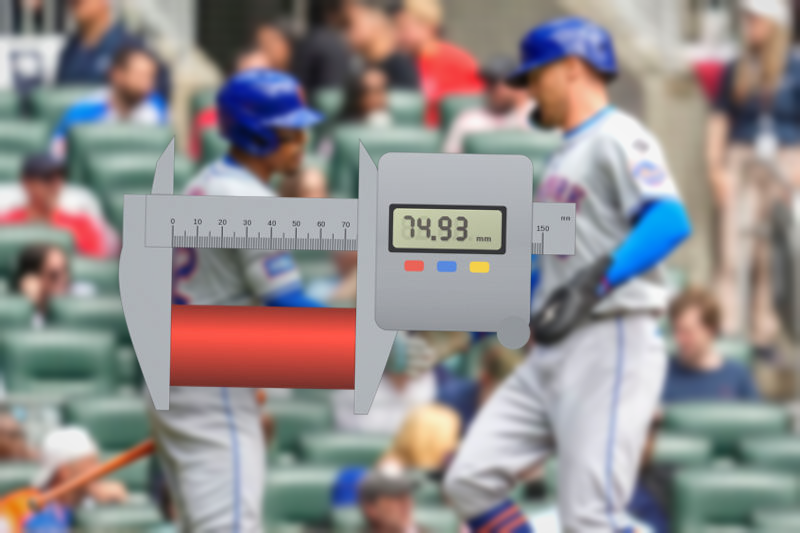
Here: 74.93 (mm)
